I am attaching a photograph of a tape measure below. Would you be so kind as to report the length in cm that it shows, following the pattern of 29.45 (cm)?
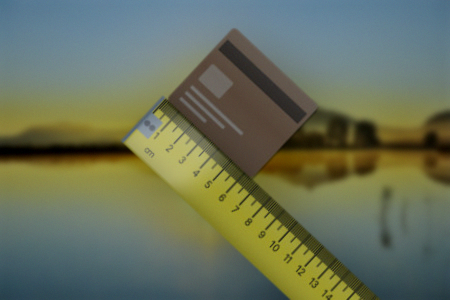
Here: 6.5 (cm)
